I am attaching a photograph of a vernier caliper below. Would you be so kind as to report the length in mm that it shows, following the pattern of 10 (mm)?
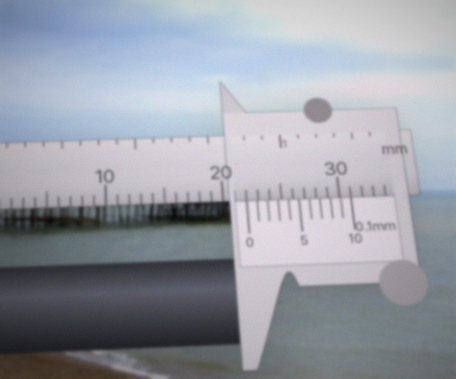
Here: 22.0 (mm)
